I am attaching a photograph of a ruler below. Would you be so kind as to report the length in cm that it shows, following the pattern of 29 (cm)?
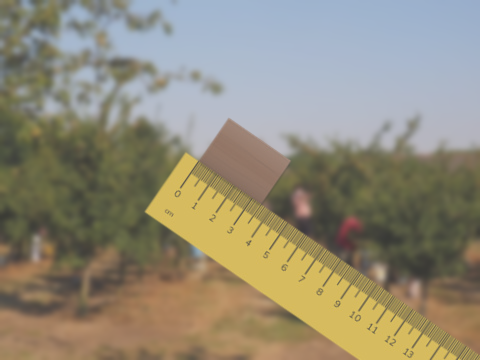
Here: 3.5 (cm)
